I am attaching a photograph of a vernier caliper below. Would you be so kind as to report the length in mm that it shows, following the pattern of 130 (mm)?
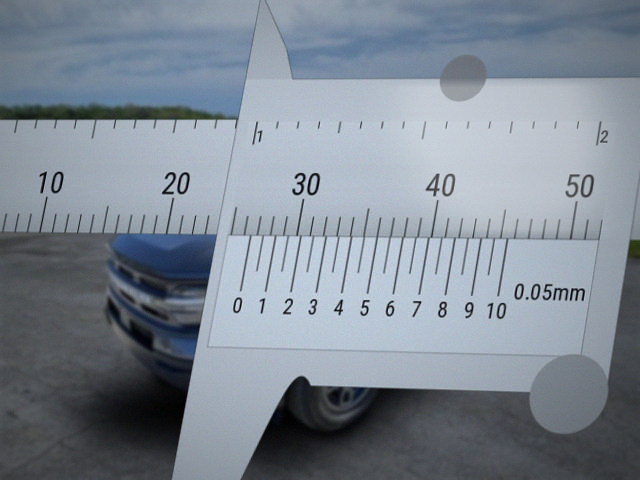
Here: 26.5 (mm)
